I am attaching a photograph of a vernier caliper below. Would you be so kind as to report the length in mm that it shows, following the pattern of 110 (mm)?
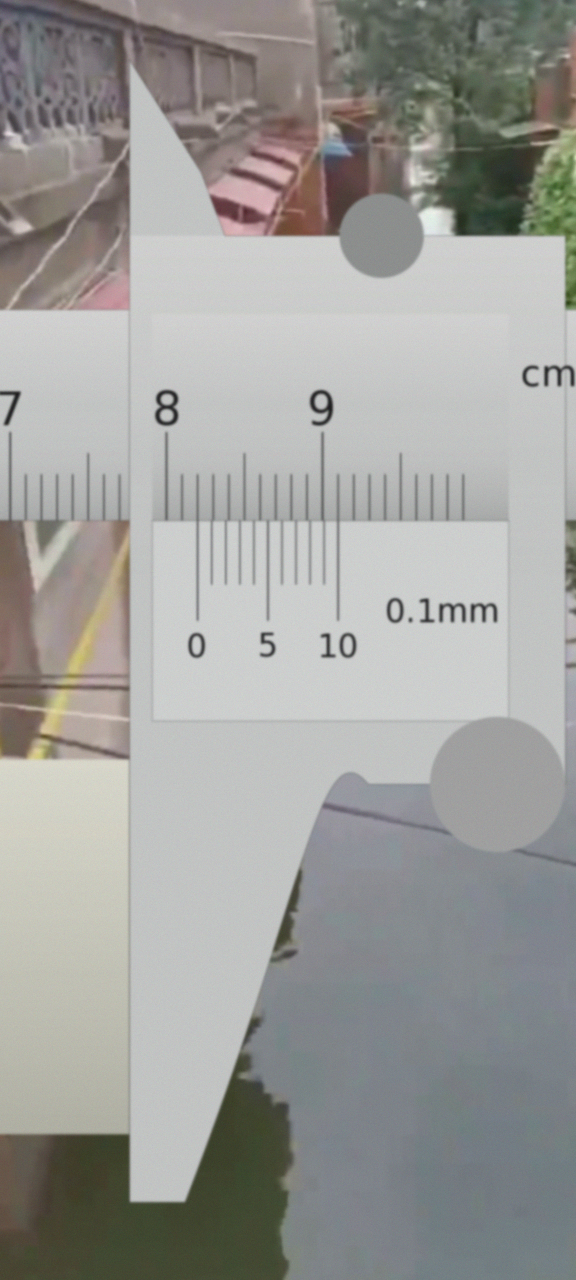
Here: 82.0 (mm)
